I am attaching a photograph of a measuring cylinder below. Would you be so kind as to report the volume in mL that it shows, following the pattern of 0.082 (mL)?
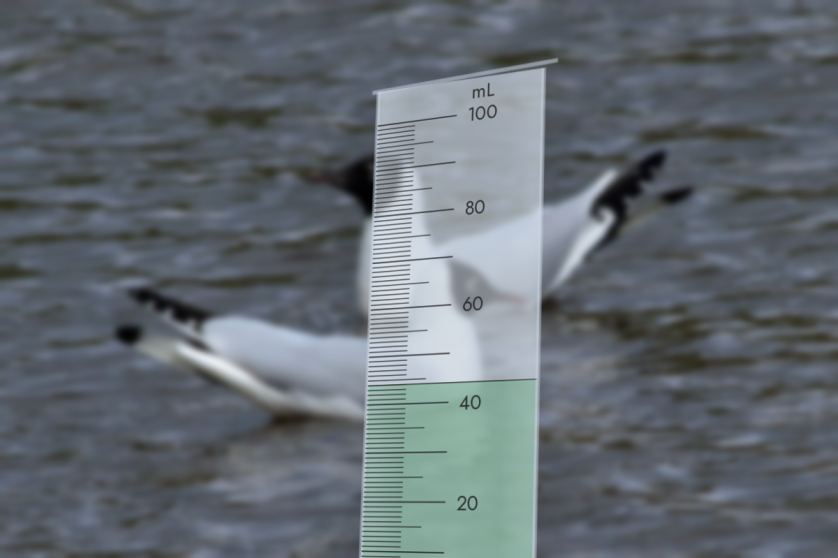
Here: 44 (mL)
